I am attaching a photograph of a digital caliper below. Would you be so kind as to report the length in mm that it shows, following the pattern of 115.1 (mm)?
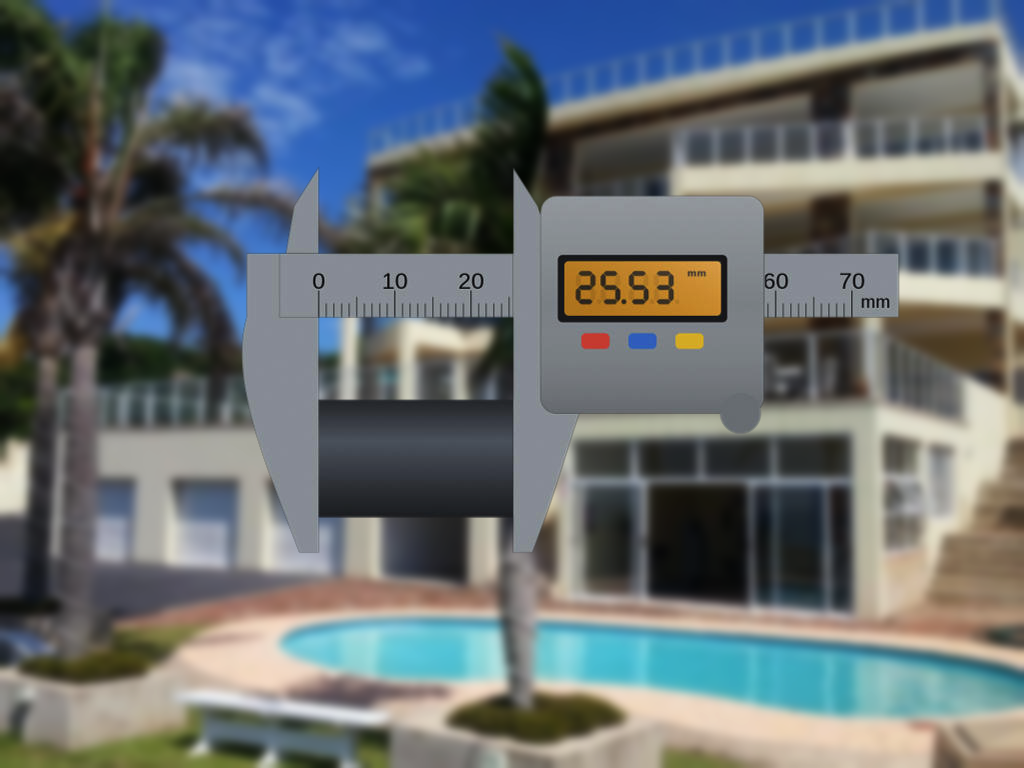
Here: 25.53 (mm)
